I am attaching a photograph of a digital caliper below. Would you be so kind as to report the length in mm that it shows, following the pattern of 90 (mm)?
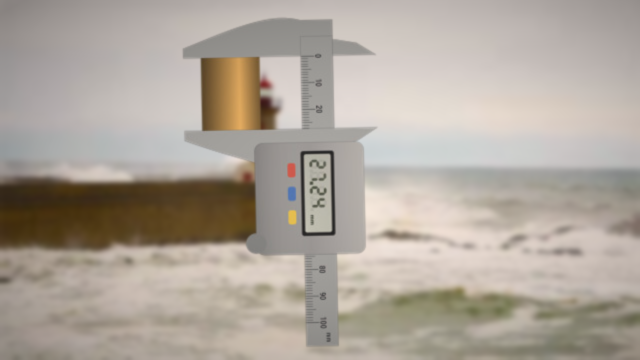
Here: 27.24 (mm)
